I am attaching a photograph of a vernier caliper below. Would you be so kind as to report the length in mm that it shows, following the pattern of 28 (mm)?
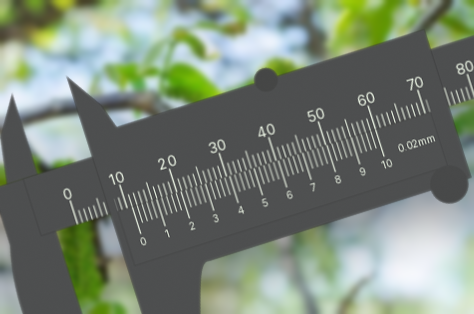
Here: 11.0 (mm)
